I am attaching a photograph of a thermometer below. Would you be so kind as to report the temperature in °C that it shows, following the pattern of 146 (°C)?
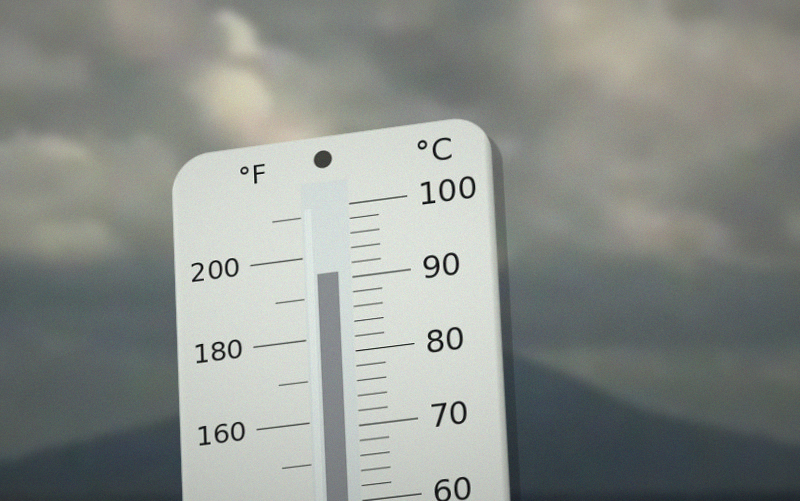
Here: 91 (°C)
